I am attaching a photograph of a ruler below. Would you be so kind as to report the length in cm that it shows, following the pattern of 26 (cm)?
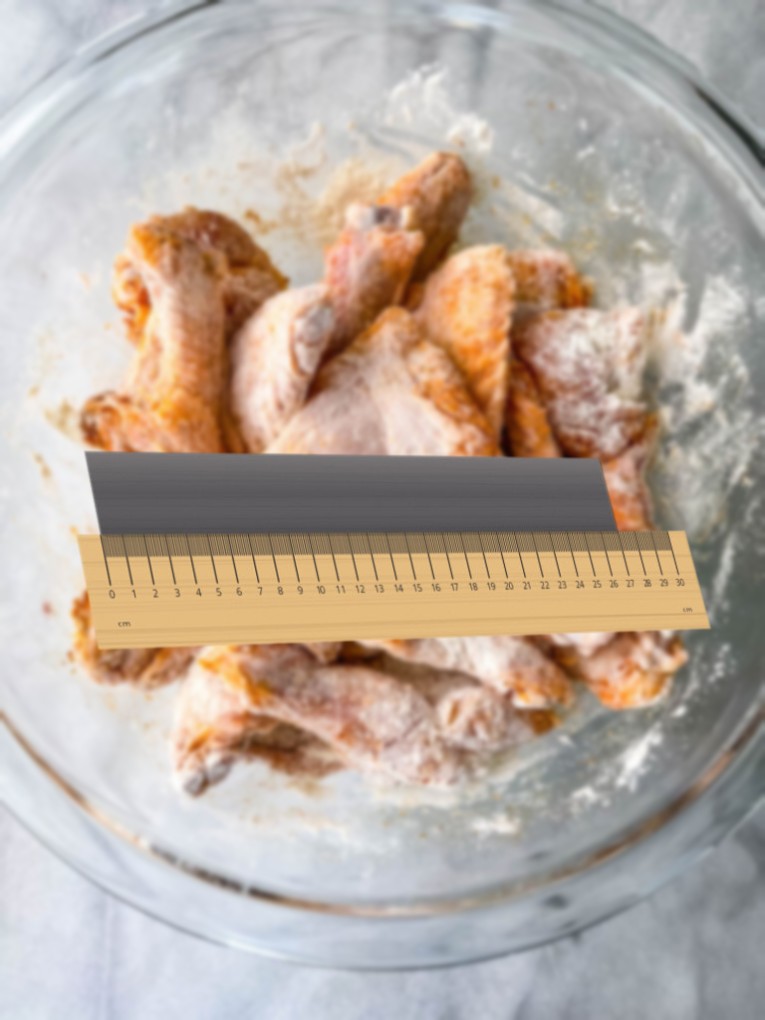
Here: 27 (cm)
